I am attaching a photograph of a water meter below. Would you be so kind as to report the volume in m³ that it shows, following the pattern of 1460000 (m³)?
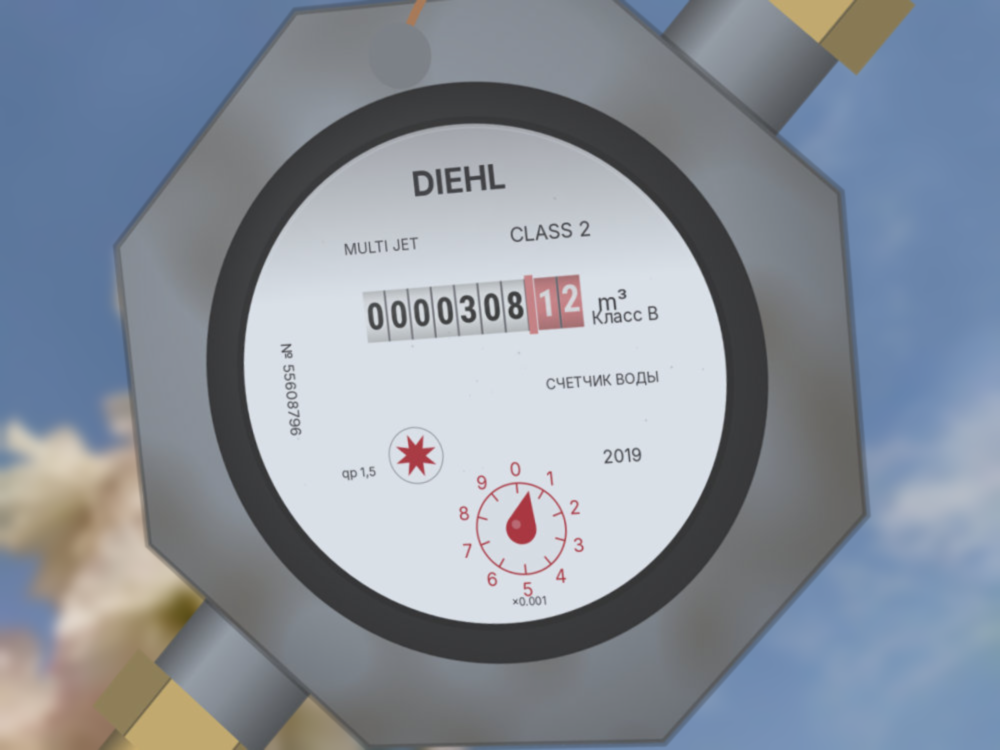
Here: 308.120 (m³)
